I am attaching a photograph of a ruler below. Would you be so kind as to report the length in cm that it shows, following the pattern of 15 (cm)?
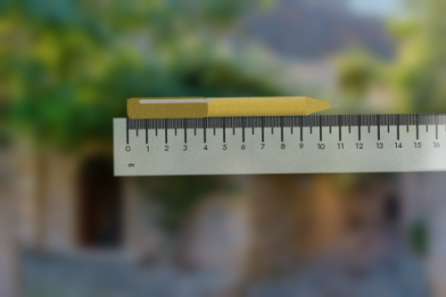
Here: 11 (cm)
